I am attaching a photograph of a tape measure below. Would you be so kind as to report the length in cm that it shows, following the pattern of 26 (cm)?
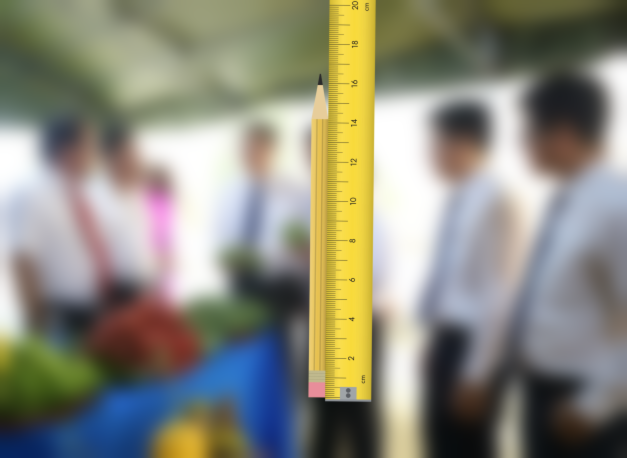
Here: 16.5 (cm)
